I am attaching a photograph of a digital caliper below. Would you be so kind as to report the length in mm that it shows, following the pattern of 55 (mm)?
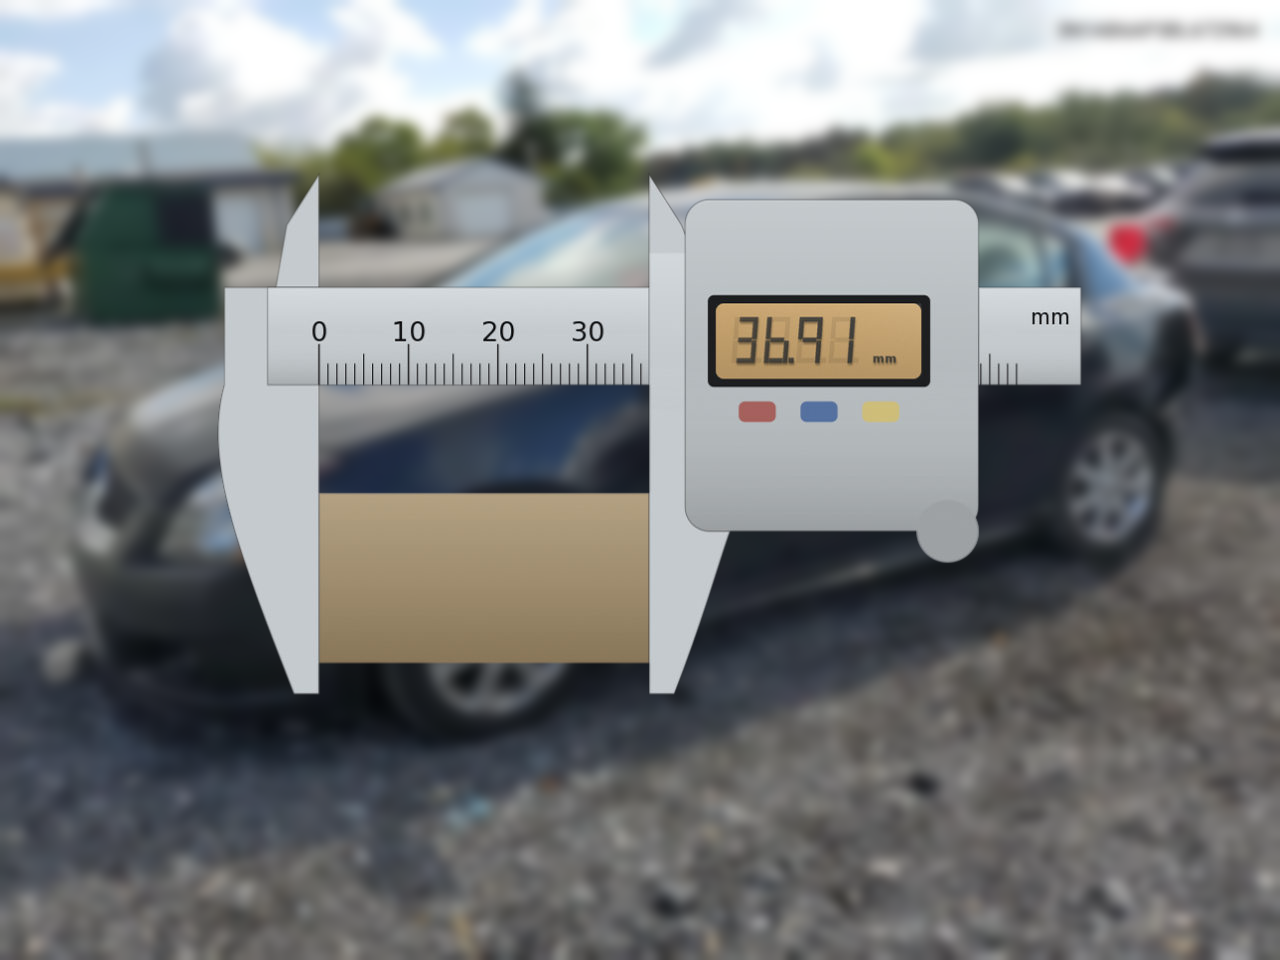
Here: 36.91 (mm)
